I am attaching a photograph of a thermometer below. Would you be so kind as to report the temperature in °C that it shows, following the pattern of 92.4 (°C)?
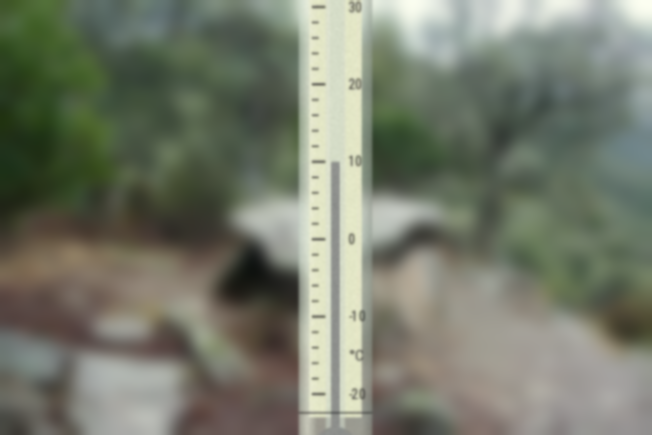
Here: 10 (°C)
